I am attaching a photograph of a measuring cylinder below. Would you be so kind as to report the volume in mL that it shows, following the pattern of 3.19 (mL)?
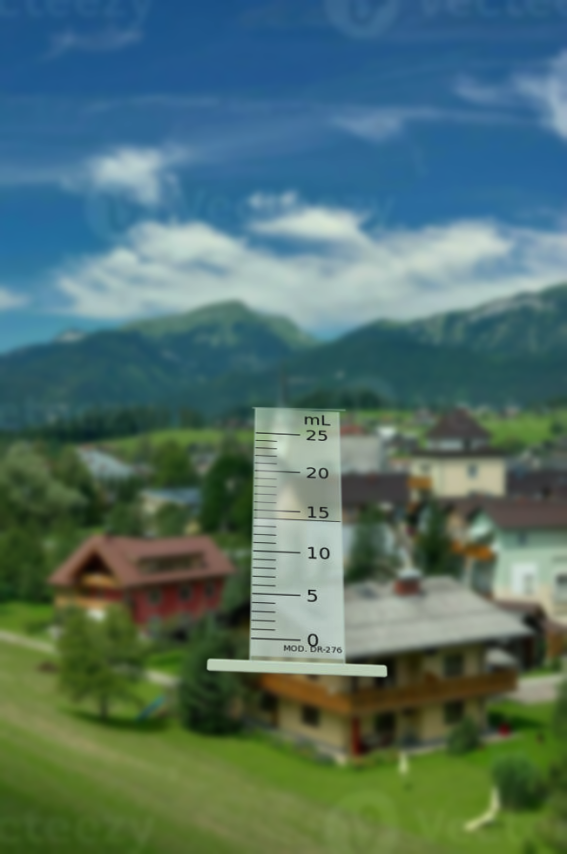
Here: 14 (mL)
